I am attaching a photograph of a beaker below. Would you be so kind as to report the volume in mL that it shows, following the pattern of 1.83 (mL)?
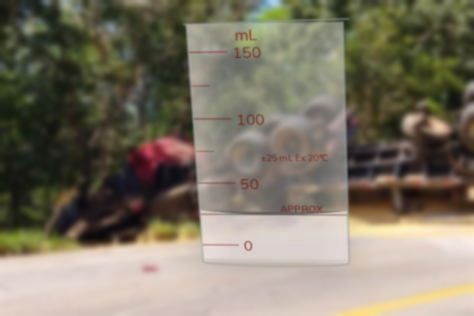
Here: 25 (mL)
